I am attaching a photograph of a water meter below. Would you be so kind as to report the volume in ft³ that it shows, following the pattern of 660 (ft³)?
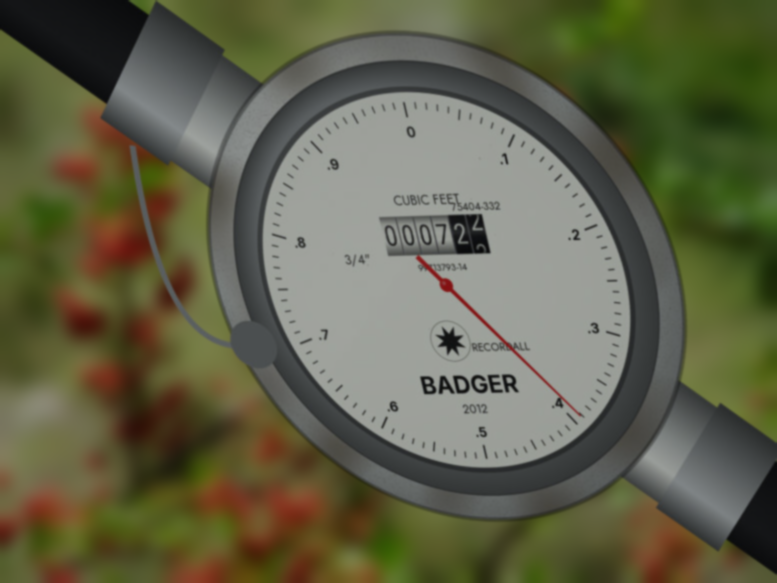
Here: 722.39 (ft³)
